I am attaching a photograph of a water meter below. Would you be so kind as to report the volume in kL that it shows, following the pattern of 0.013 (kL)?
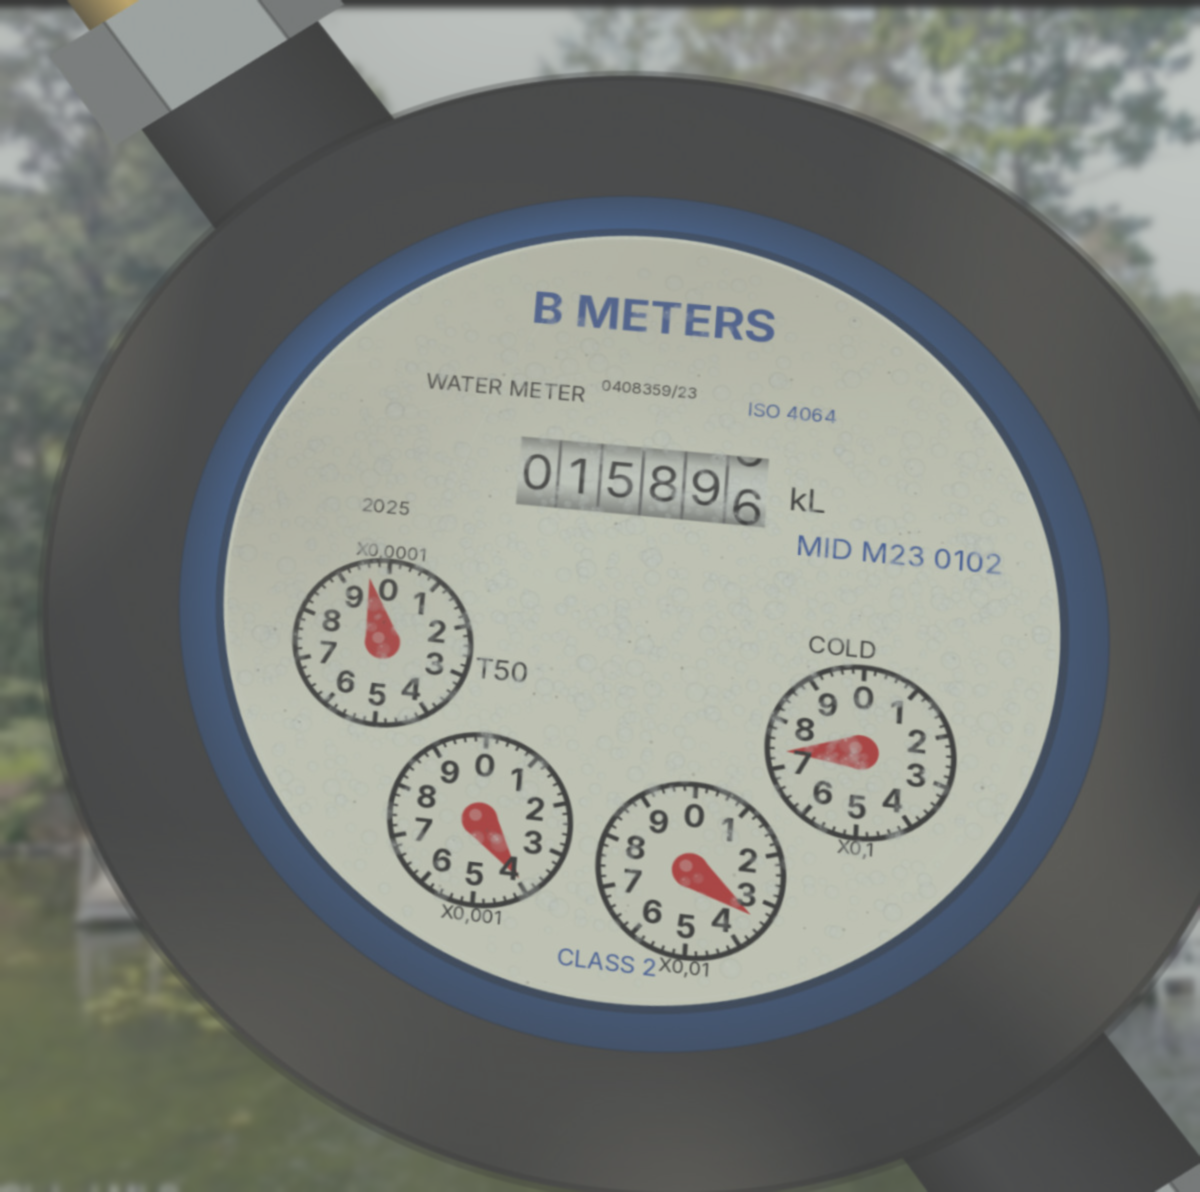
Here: 15895.7339 (kL)
